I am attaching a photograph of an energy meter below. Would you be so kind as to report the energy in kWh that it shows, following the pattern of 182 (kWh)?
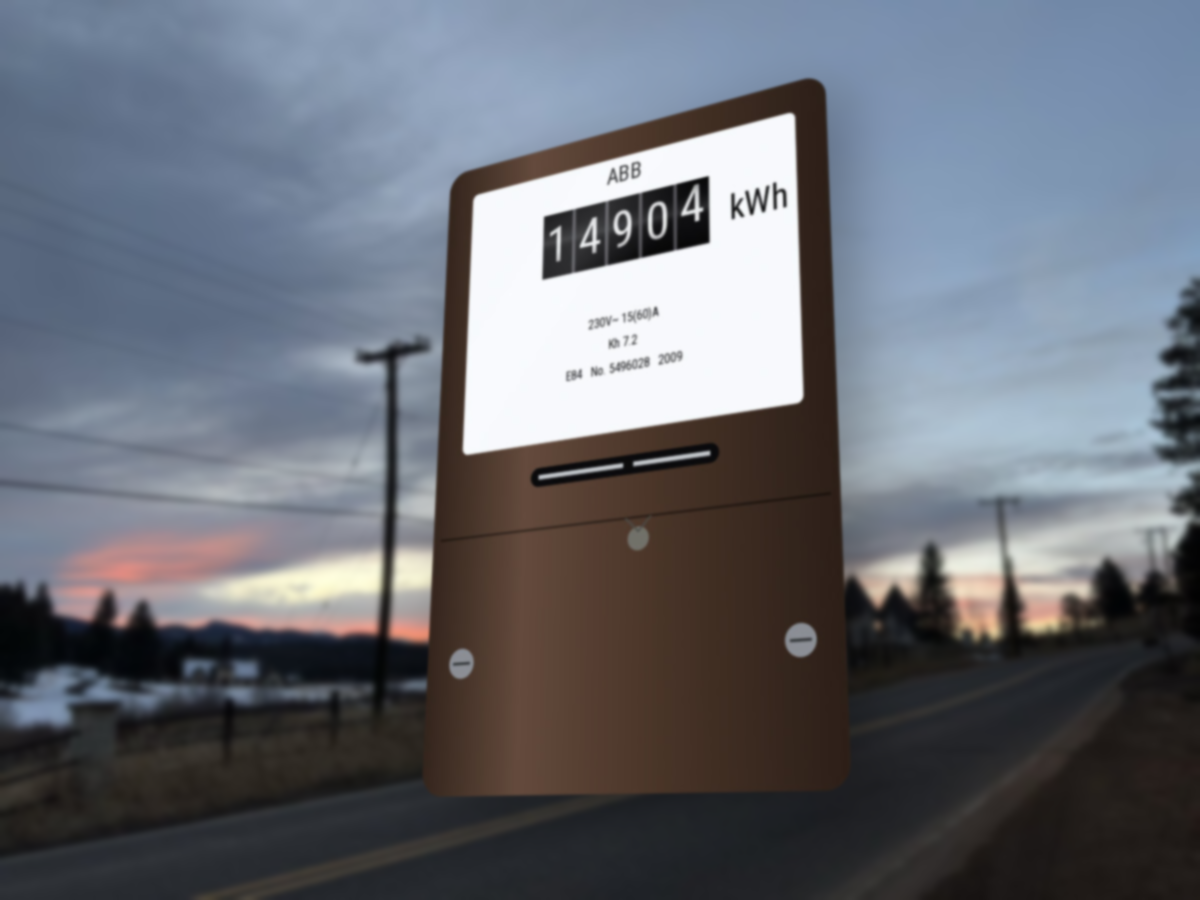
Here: 14904 (kWh)
